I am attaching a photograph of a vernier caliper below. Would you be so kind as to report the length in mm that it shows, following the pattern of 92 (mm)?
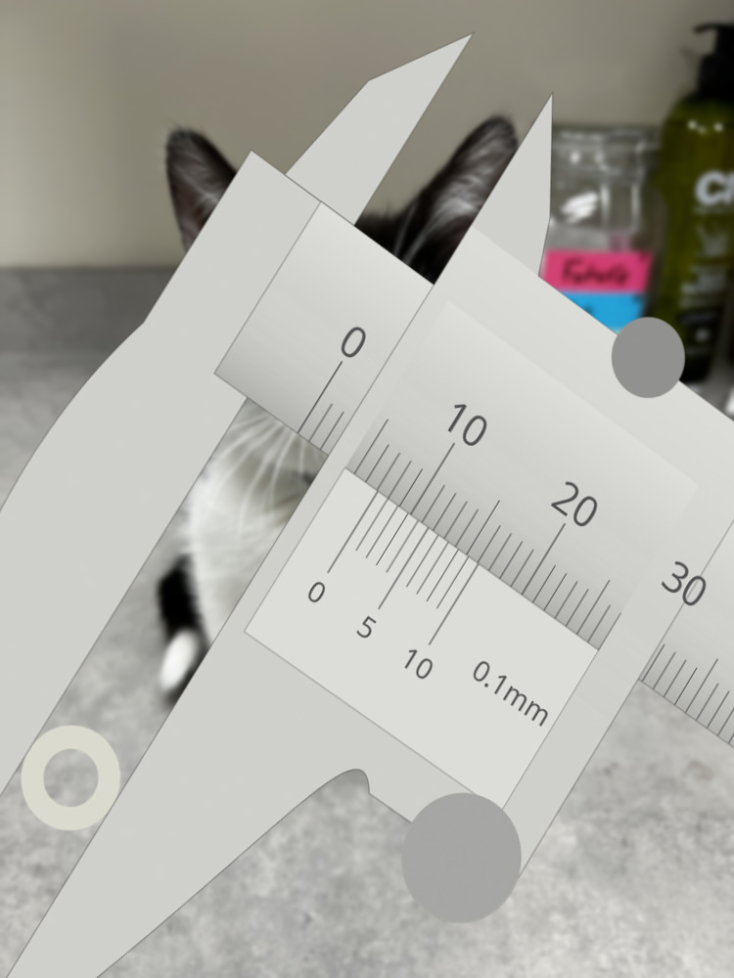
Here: 7.1 (mm)
